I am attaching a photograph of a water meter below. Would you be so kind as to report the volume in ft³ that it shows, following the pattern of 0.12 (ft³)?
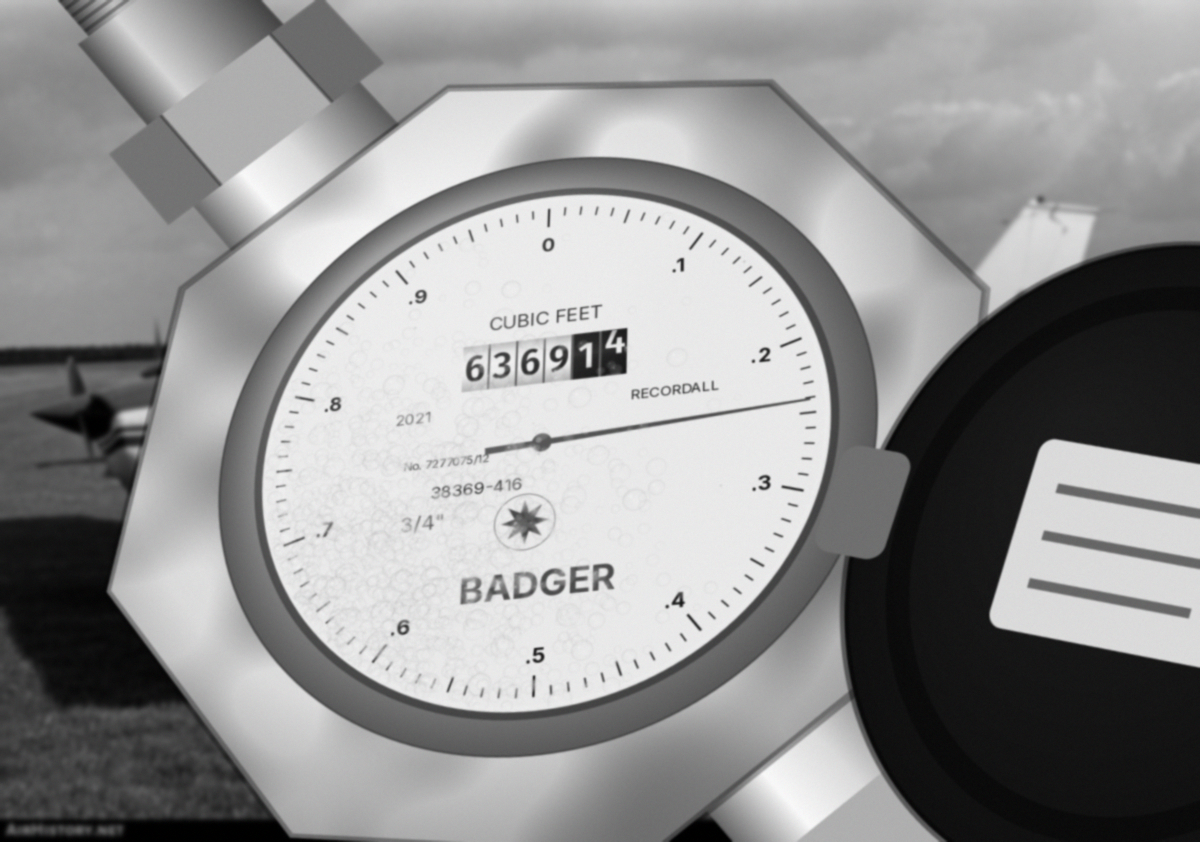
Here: 636914.24 (ft³)
